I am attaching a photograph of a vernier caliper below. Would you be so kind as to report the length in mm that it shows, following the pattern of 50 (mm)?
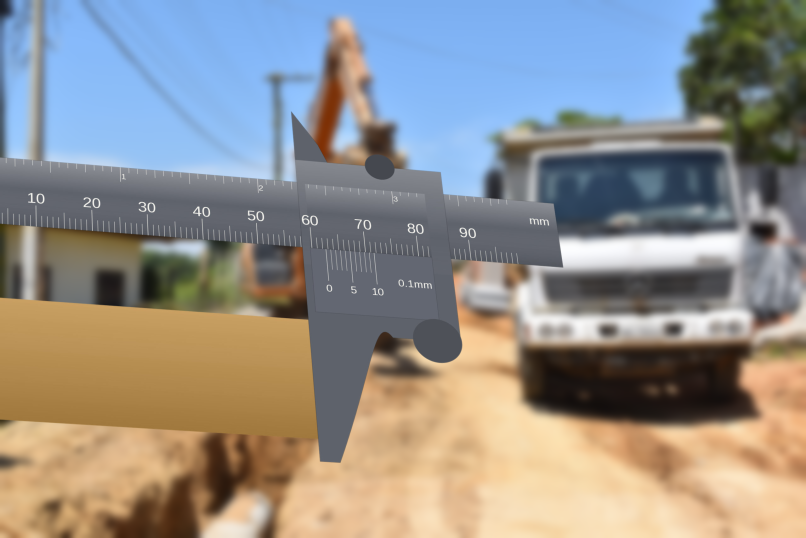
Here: 62.6 (mm)
